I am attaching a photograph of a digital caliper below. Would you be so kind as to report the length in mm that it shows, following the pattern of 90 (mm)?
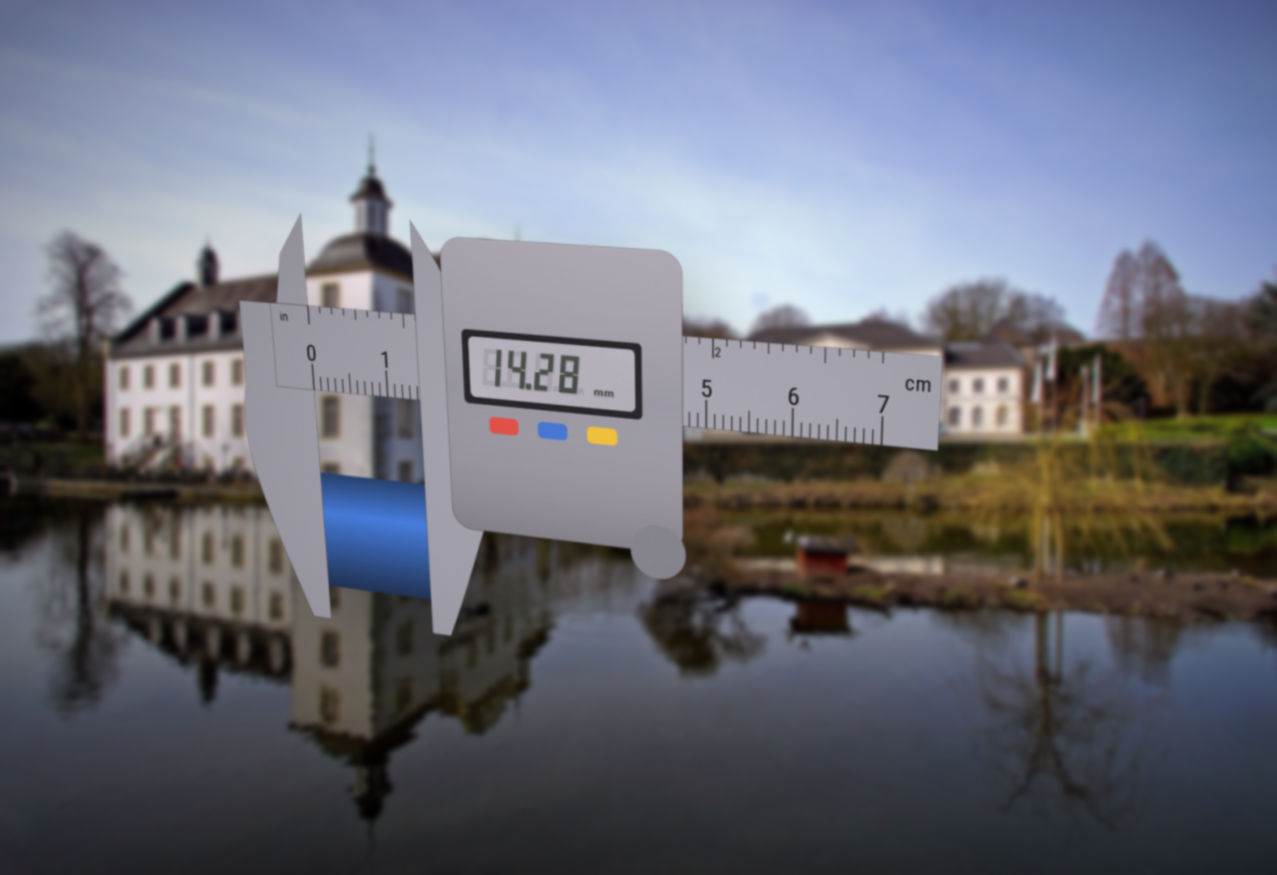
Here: 14.28 (mm)
